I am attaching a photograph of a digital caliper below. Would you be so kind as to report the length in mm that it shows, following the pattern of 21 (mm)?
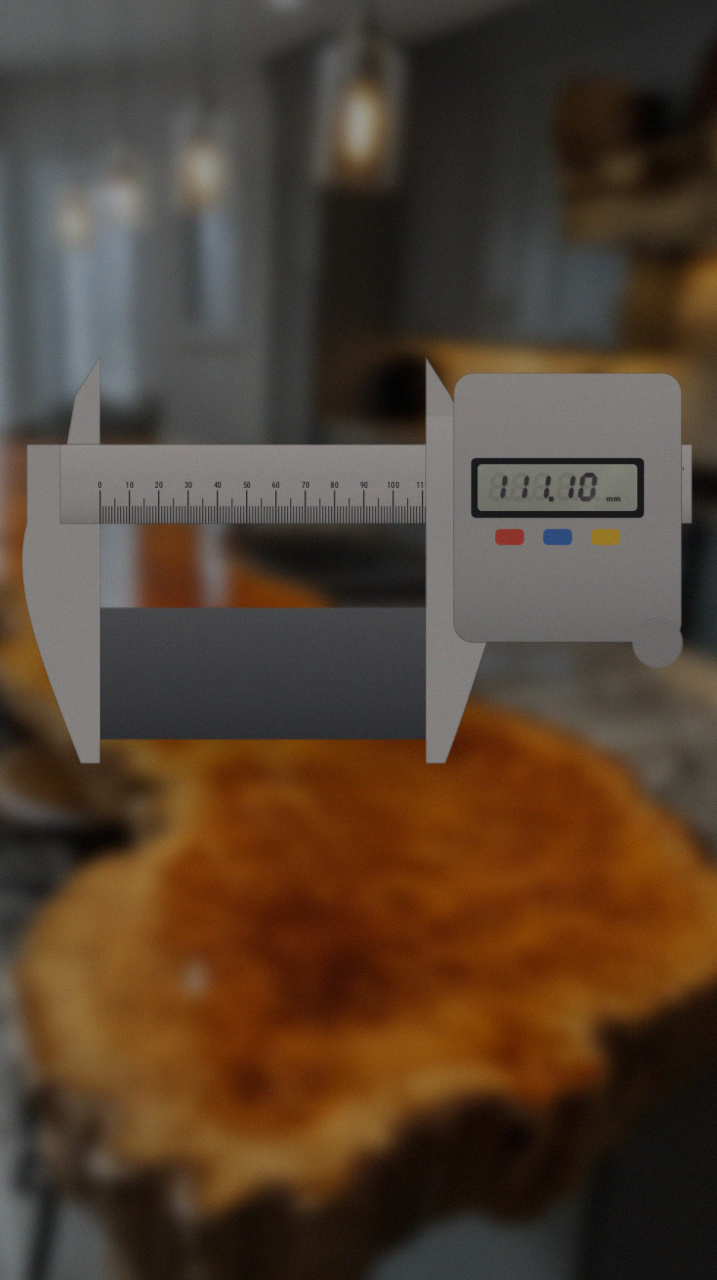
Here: 111.10 (mm)
